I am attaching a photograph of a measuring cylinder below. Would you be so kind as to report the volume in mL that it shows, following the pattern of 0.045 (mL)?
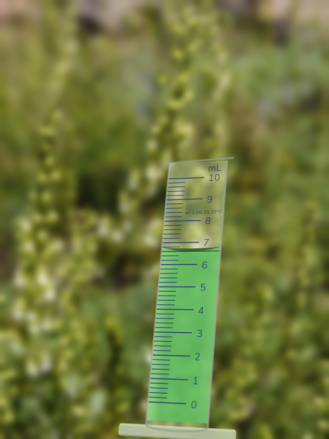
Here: 6.6 (mL)
